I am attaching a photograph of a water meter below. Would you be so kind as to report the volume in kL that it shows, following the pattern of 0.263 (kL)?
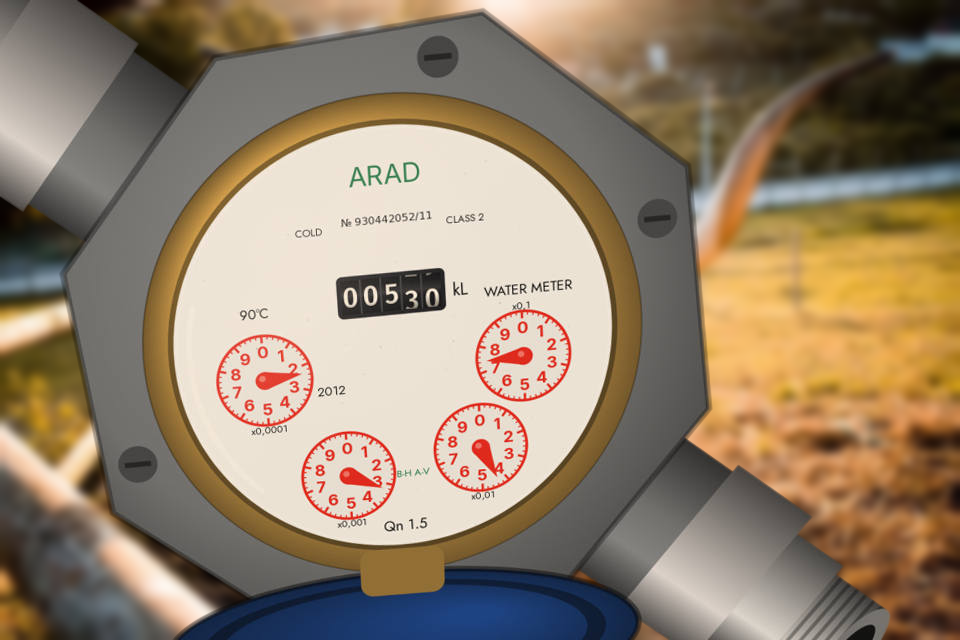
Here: 529.7432 (kL)
